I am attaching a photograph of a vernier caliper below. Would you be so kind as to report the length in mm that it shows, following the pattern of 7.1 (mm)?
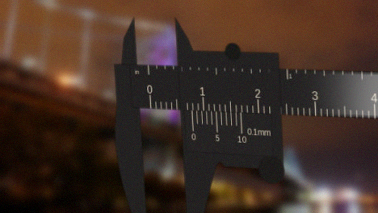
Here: 7.8 (mm)
